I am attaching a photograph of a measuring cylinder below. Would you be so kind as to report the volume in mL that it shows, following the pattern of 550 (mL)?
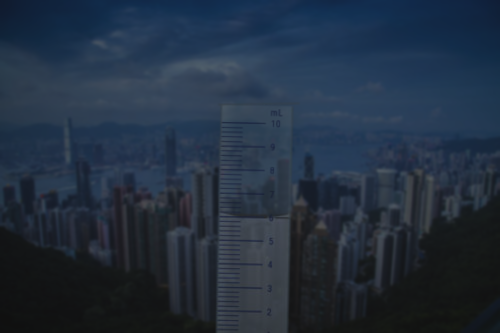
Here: 6 (mL)
